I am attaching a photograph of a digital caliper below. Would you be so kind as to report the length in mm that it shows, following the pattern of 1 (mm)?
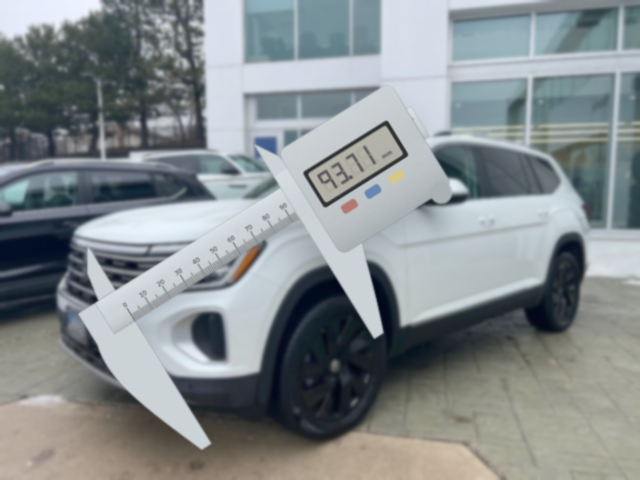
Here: 93.71 (mm)
